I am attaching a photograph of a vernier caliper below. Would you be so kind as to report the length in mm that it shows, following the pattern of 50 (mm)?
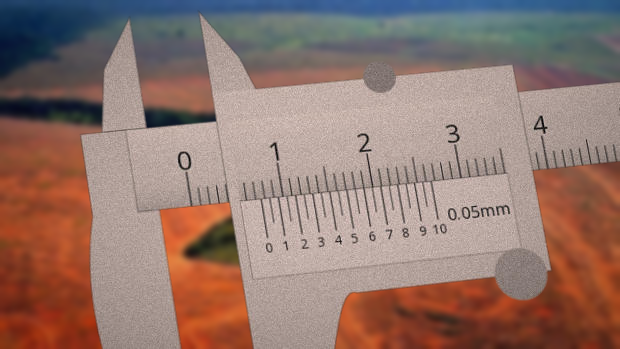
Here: 7.6 (mm)
